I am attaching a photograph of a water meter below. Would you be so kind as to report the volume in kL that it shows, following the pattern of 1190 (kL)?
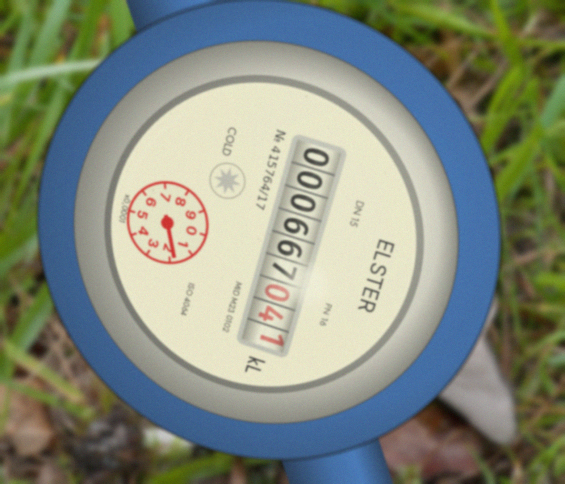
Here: 667.0411 (kL)
